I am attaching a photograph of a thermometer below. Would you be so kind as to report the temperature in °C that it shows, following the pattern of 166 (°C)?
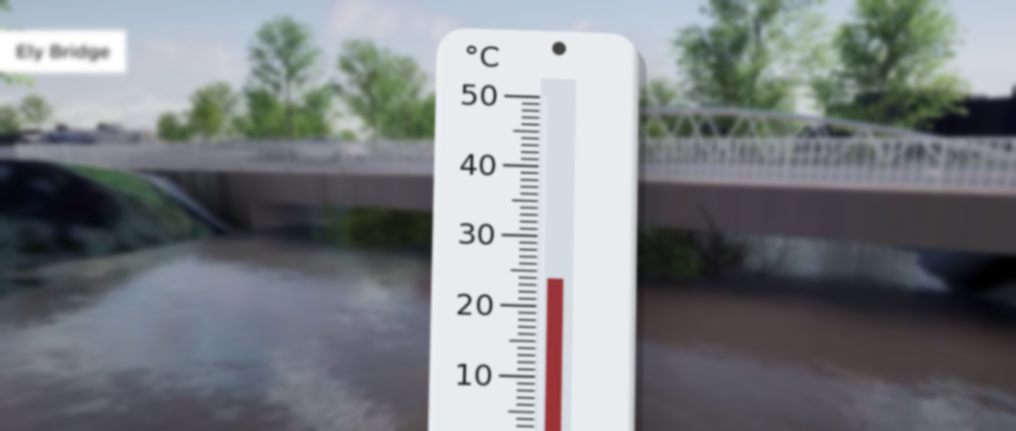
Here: 24 (°C)
